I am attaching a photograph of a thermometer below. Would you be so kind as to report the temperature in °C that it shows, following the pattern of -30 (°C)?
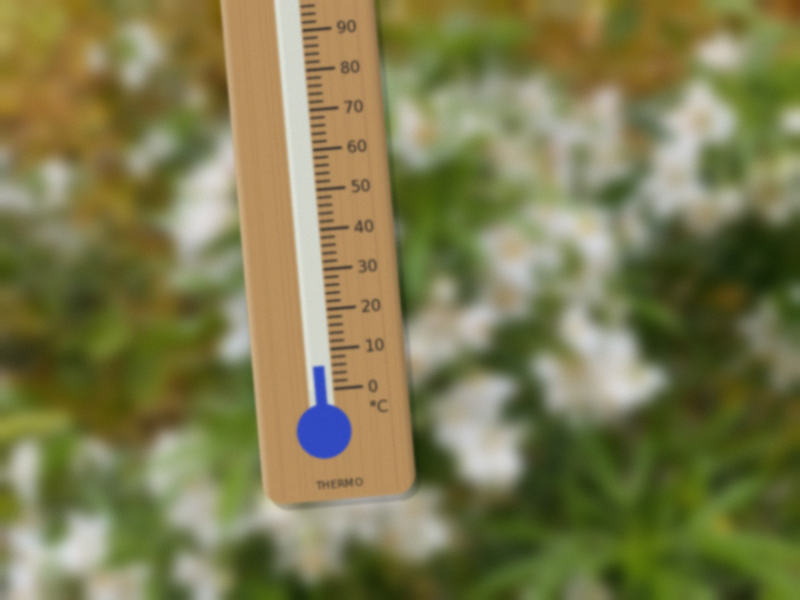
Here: 6 (°C)
